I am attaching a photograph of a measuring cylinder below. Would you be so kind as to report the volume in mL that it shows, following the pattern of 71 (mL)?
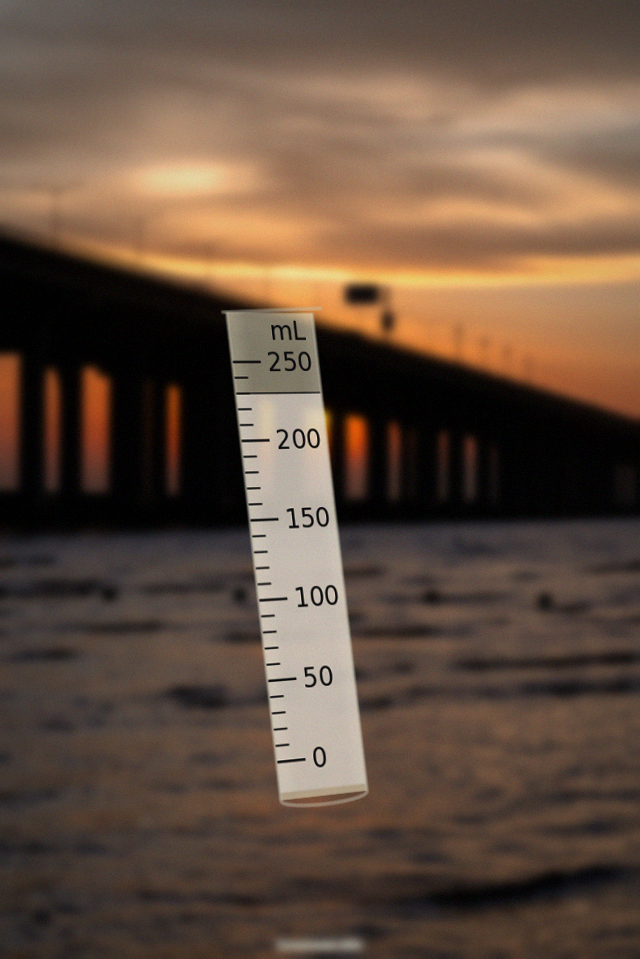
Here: 230 (mL)
